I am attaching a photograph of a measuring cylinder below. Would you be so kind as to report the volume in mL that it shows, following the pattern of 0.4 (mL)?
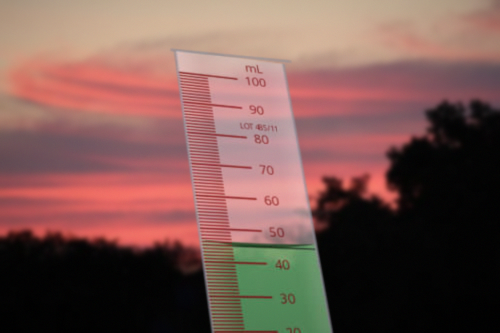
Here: 45 (mL)
